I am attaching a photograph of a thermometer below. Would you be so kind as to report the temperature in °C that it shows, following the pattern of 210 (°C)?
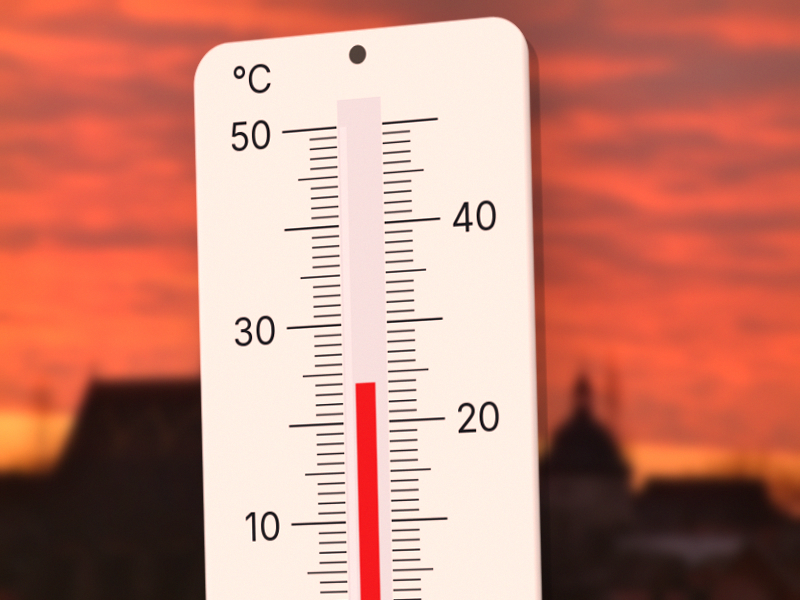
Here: 24 (°C)
